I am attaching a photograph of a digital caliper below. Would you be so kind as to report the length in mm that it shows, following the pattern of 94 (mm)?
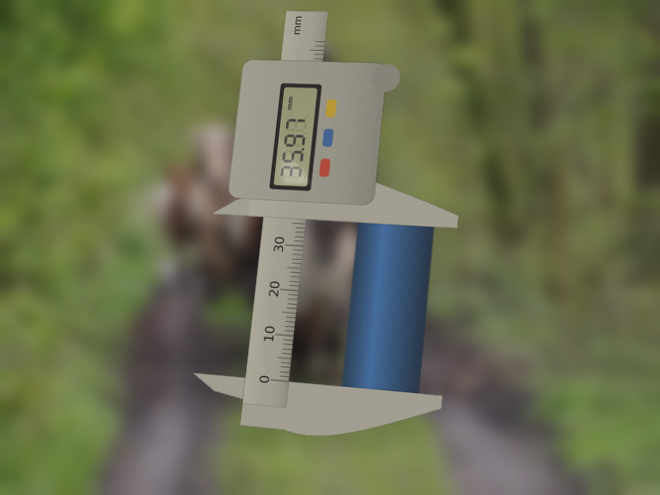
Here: 35.97 (mm)
